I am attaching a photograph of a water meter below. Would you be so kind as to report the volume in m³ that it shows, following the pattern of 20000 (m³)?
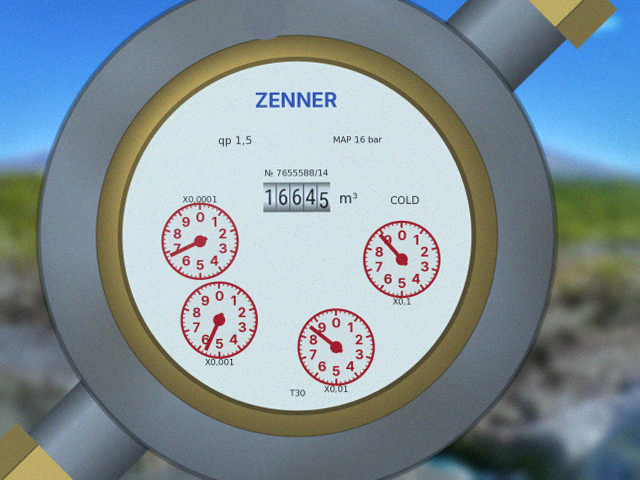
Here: 16644.8856 (m³)
